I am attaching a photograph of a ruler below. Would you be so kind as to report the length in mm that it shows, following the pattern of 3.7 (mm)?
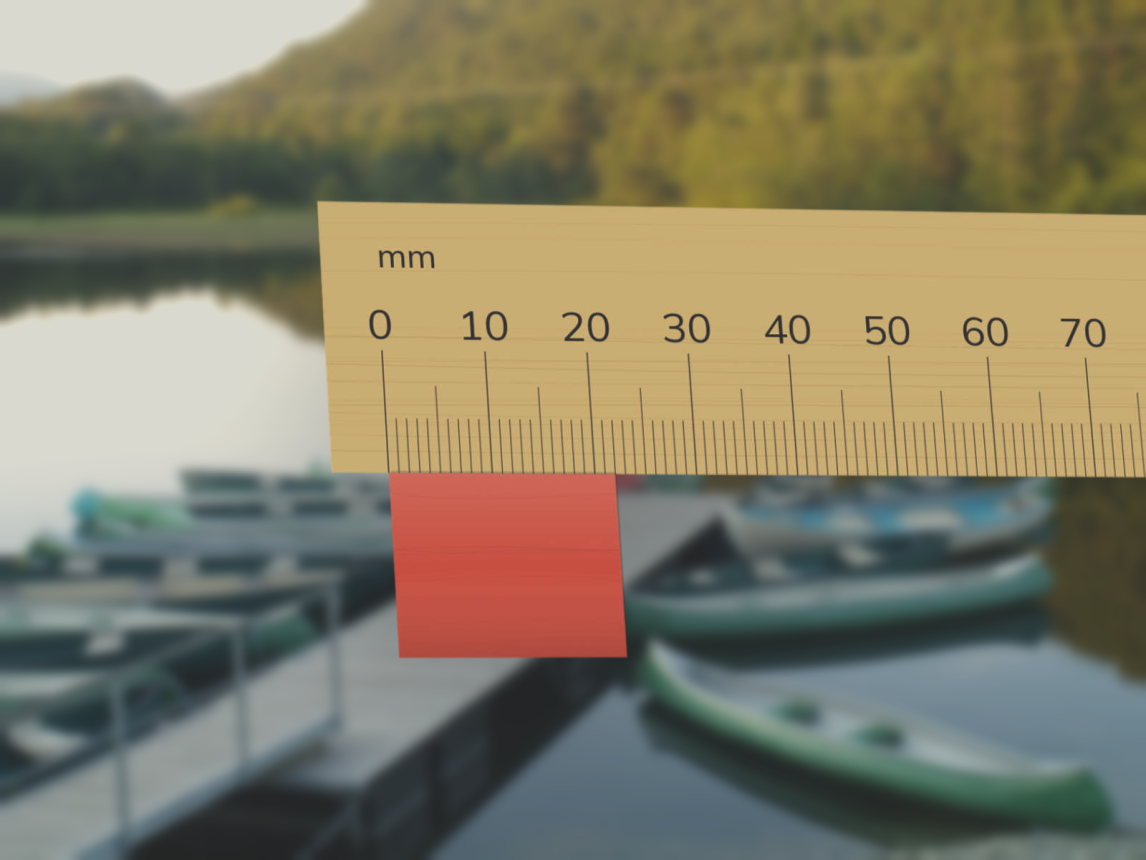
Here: 22 (mm)
